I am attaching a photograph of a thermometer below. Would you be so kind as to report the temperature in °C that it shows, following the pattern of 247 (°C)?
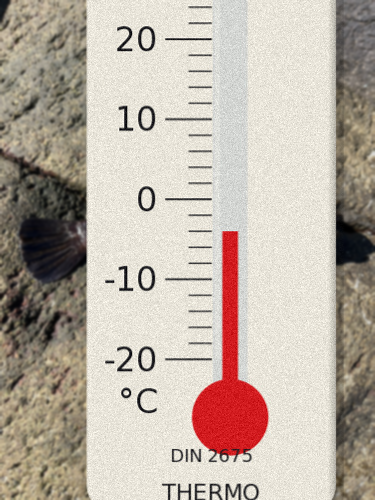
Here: -4 (°C)
